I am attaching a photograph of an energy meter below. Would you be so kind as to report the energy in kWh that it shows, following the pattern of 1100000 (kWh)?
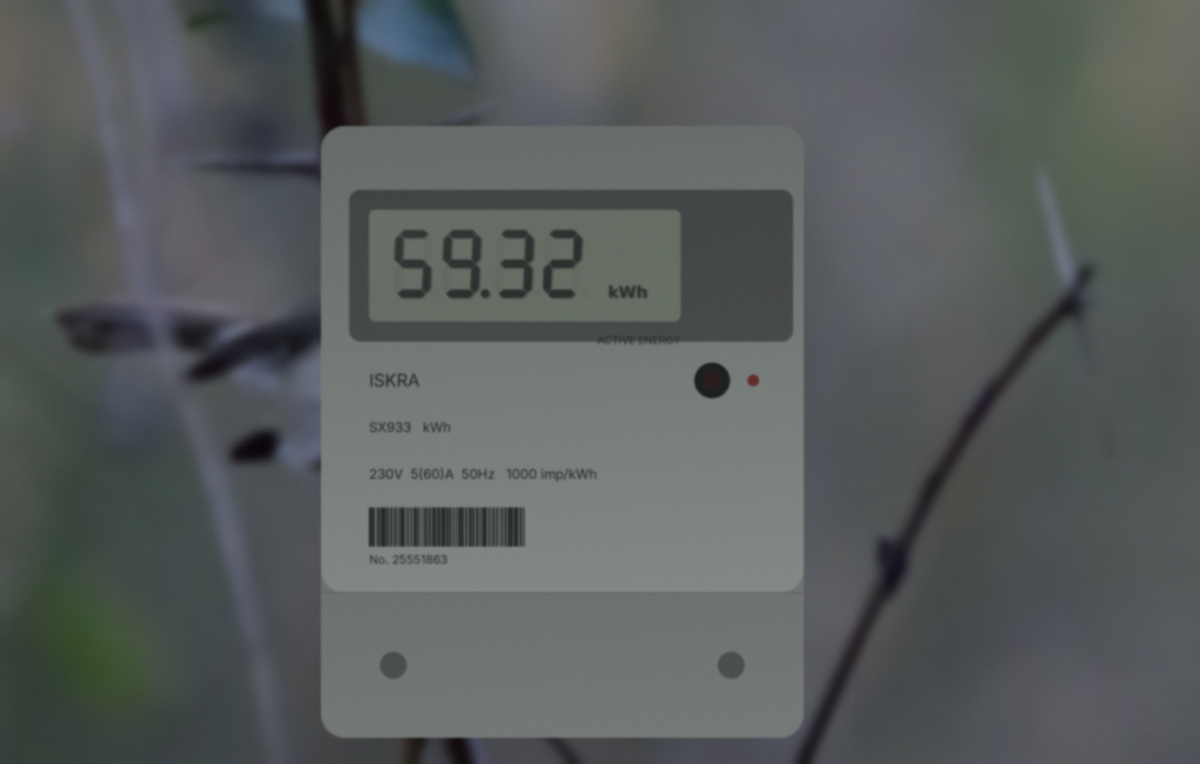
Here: 59.32 (kWh)
